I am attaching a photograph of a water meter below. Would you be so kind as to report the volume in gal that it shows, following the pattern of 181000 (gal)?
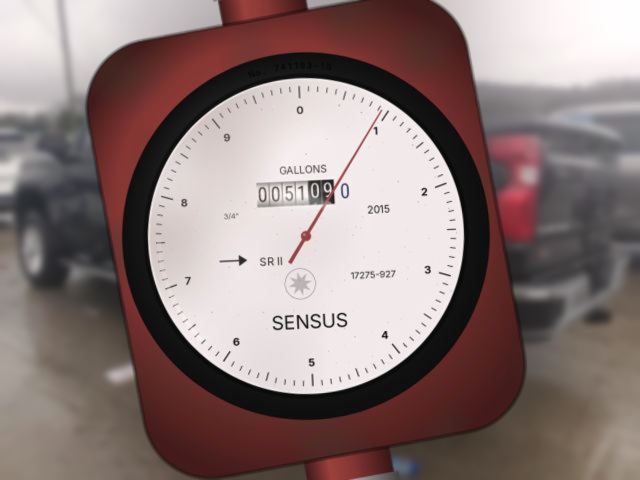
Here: 51090.9 (gal)
